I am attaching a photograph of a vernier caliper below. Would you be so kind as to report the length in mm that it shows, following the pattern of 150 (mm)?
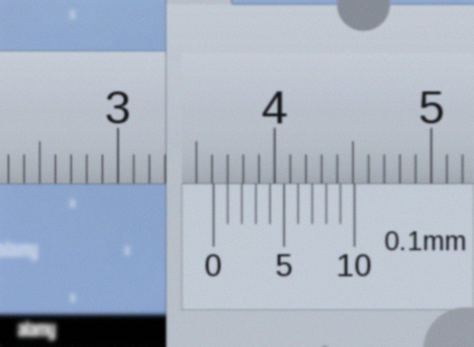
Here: 36.1 (mm)
